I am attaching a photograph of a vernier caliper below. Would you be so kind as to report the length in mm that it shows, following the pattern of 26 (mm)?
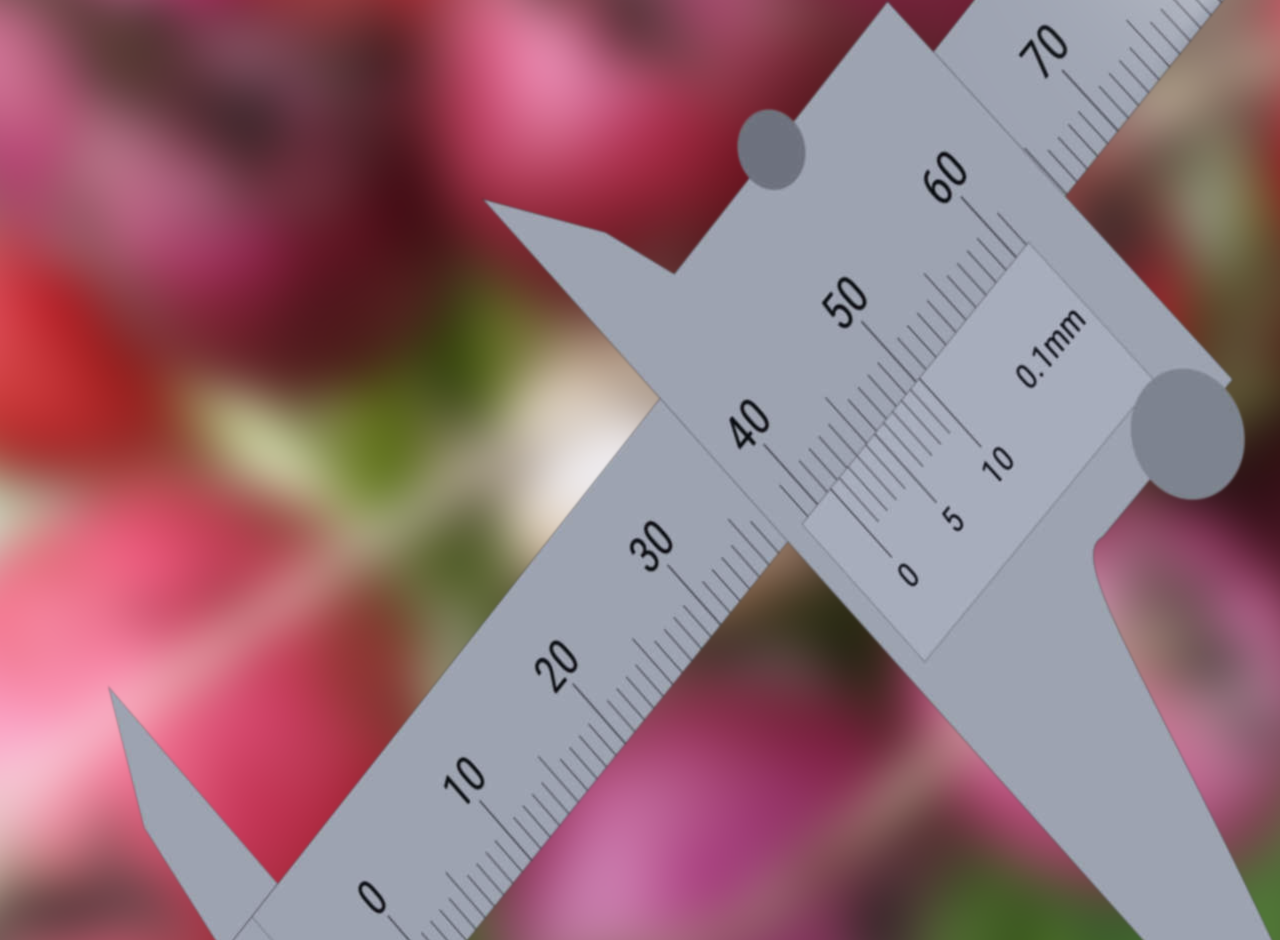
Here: 41.3 (mm)
